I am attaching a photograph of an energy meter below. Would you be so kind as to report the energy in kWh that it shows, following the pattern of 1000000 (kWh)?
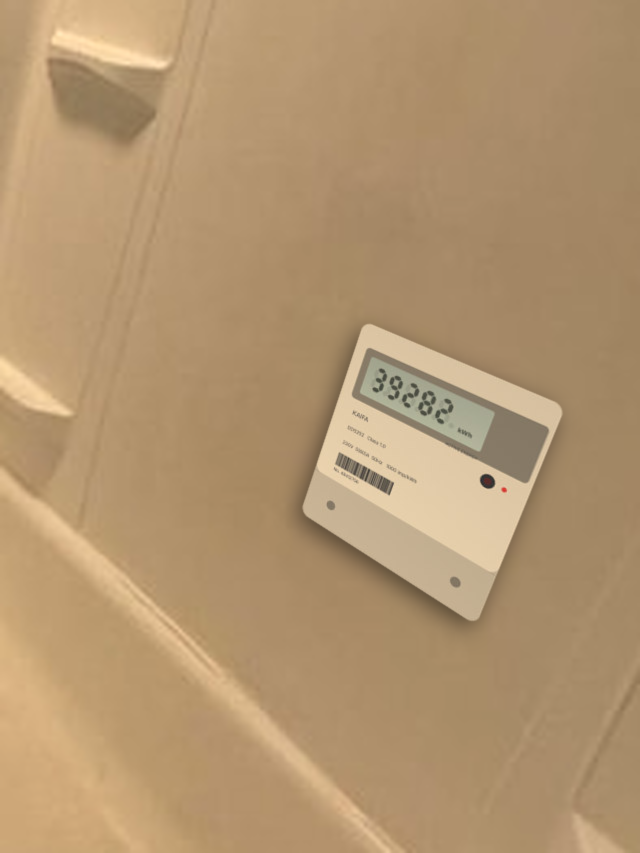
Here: 39282 (kWh)
